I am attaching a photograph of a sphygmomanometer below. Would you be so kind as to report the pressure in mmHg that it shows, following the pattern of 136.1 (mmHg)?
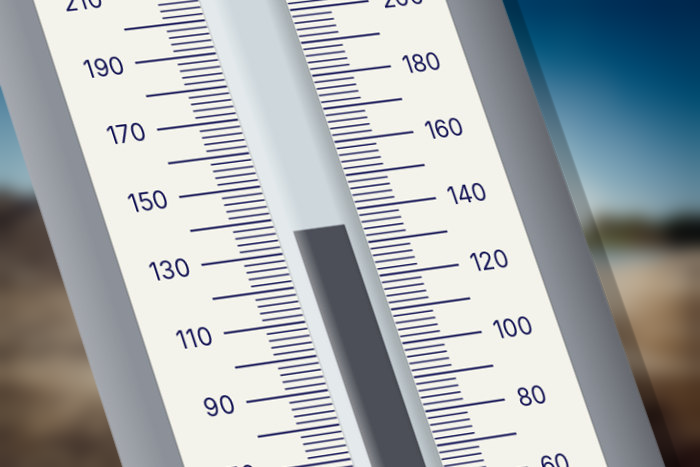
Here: 136 (mmHg)
